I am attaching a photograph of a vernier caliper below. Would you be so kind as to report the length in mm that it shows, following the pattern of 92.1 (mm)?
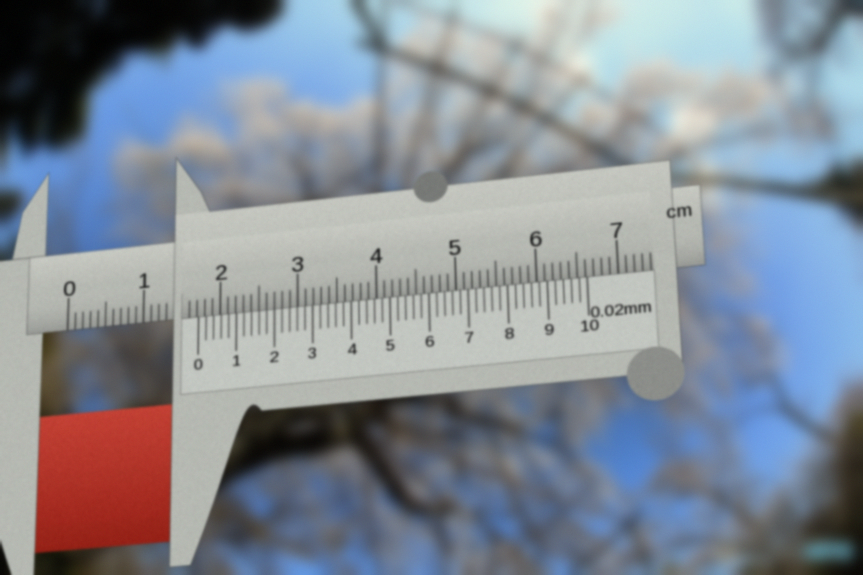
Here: 17.2 (mm)
